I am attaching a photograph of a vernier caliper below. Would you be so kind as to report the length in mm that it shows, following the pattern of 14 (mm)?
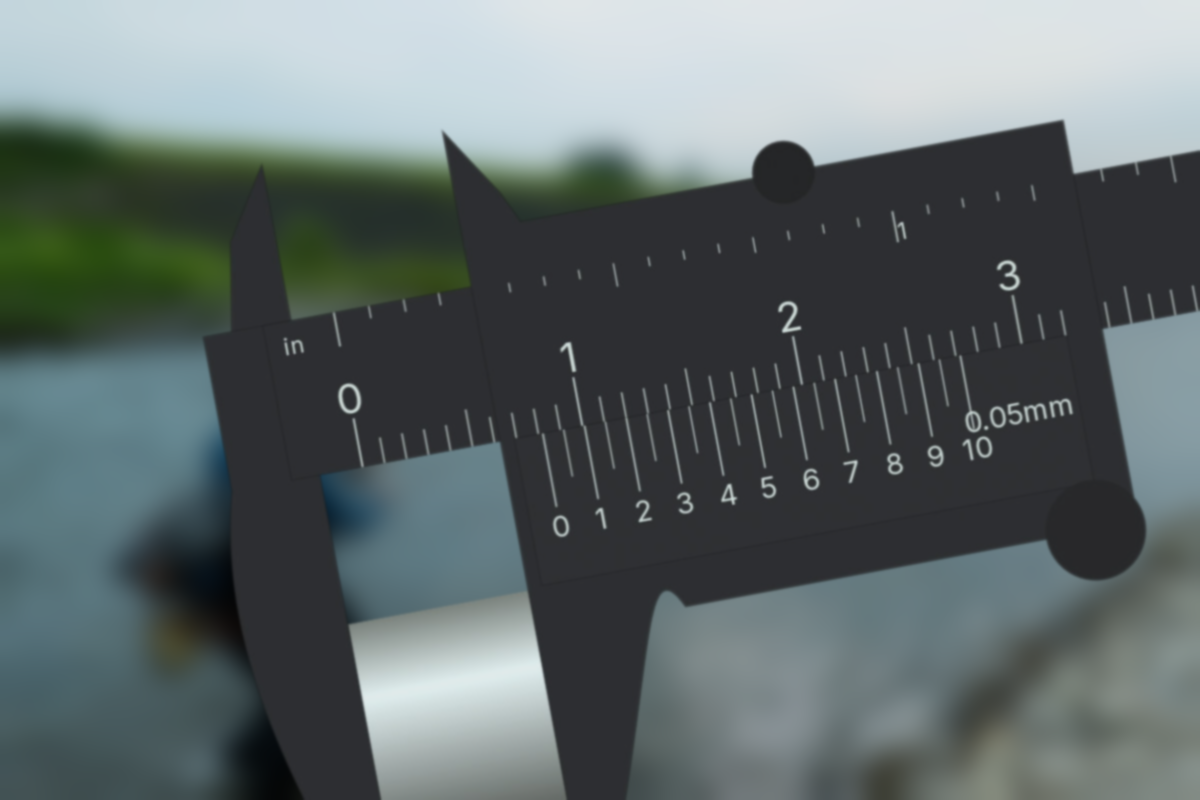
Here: 8.2 (mm)
